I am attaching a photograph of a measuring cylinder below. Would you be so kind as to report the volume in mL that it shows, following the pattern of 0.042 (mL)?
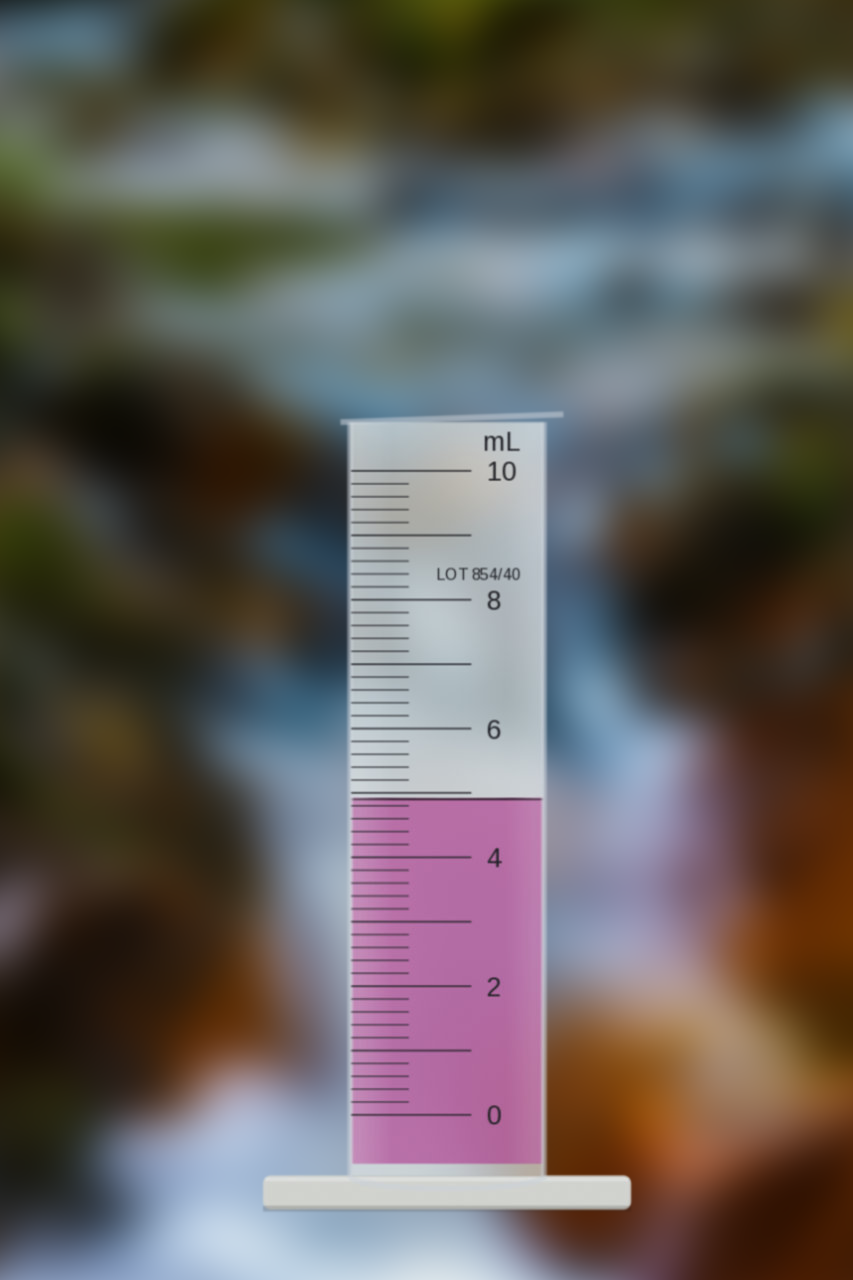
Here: 4.9 (mL)
